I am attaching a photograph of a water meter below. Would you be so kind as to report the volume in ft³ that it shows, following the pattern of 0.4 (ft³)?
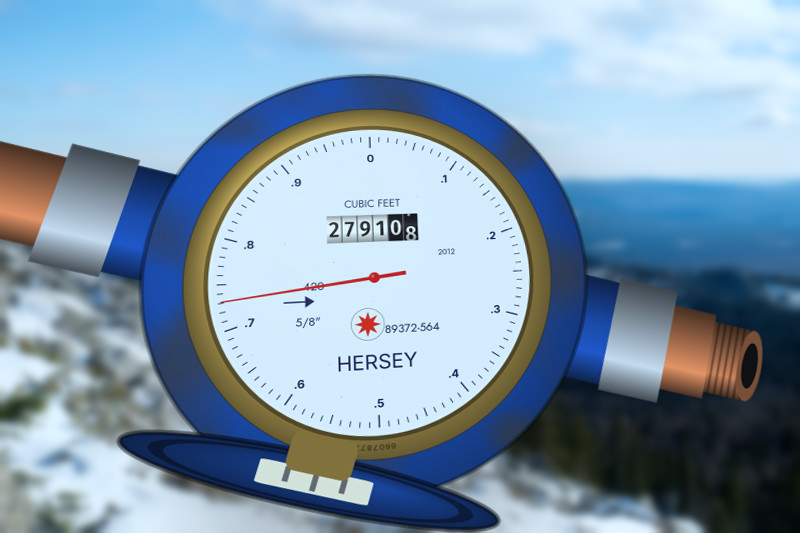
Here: 279107.73 (ft³)
